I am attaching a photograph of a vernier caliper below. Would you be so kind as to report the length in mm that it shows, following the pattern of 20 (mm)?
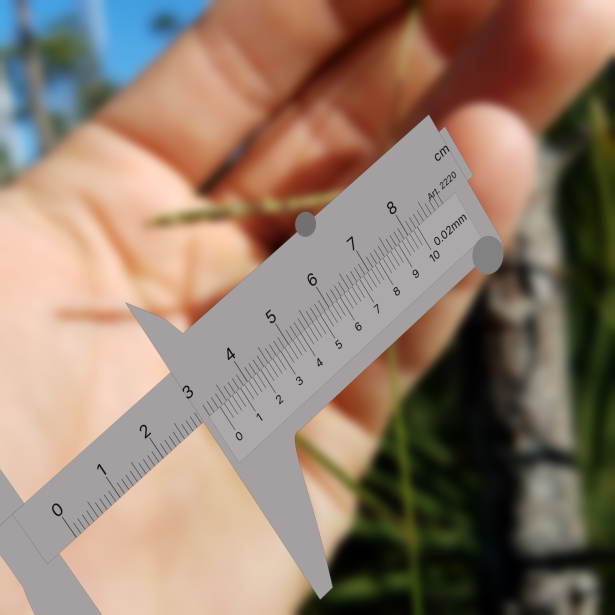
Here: 33.4 (mm)
